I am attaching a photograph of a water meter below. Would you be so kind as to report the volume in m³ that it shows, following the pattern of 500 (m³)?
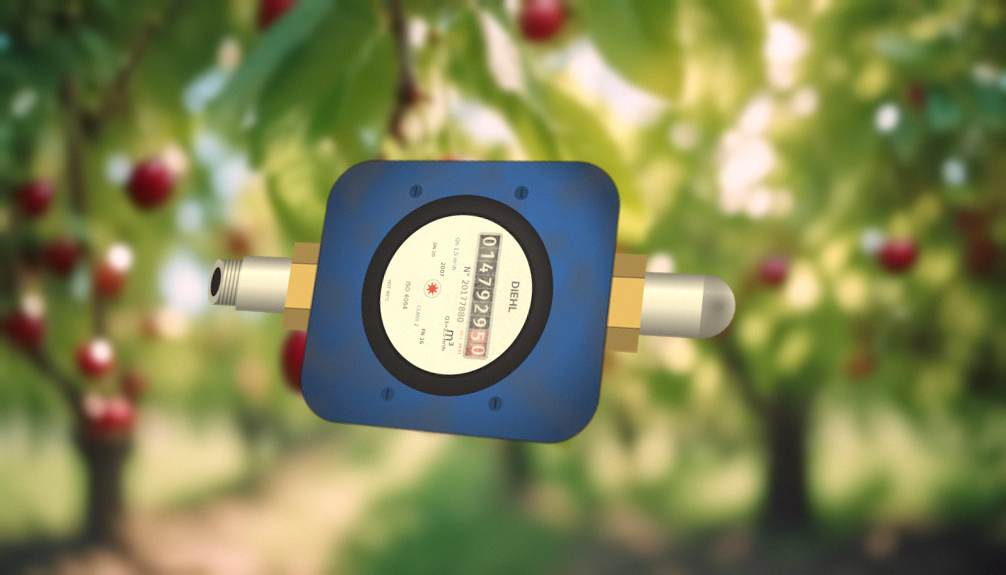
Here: 147929.50 (m³)
